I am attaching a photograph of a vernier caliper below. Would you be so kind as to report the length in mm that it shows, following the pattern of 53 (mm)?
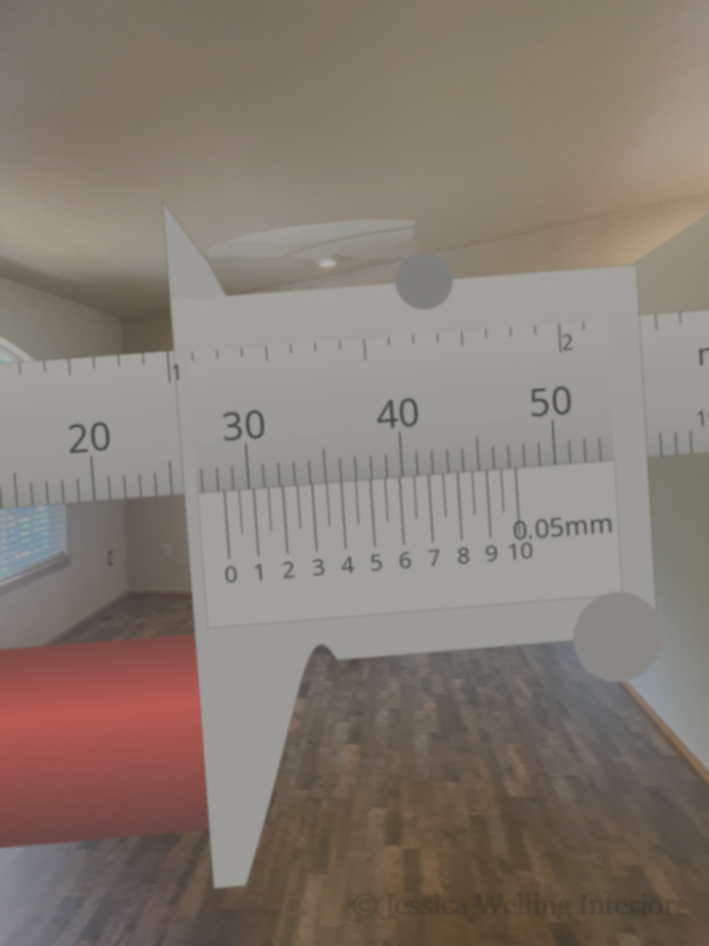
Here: 28.4 (mm)
